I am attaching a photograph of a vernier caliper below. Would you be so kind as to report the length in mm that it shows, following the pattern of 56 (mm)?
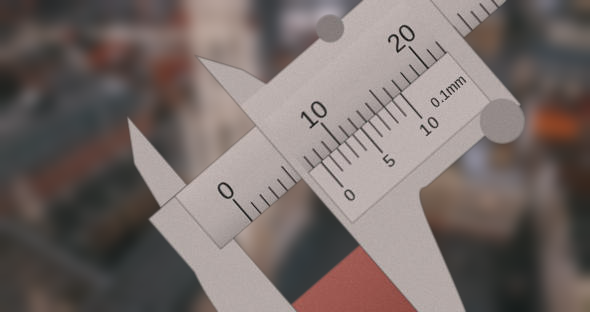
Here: 7.8 (mm)
